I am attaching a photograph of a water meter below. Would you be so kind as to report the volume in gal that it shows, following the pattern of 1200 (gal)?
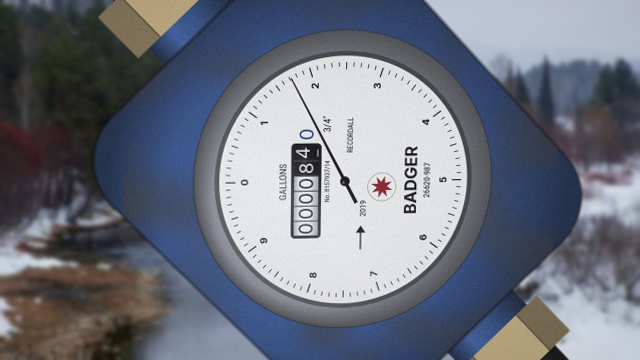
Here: 841.7 (gal)
